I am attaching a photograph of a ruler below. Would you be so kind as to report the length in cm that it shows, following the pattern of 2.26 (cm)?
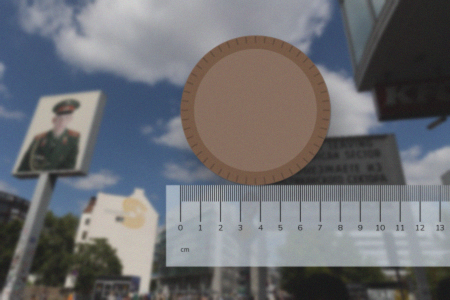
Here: 7.5 (cm)
